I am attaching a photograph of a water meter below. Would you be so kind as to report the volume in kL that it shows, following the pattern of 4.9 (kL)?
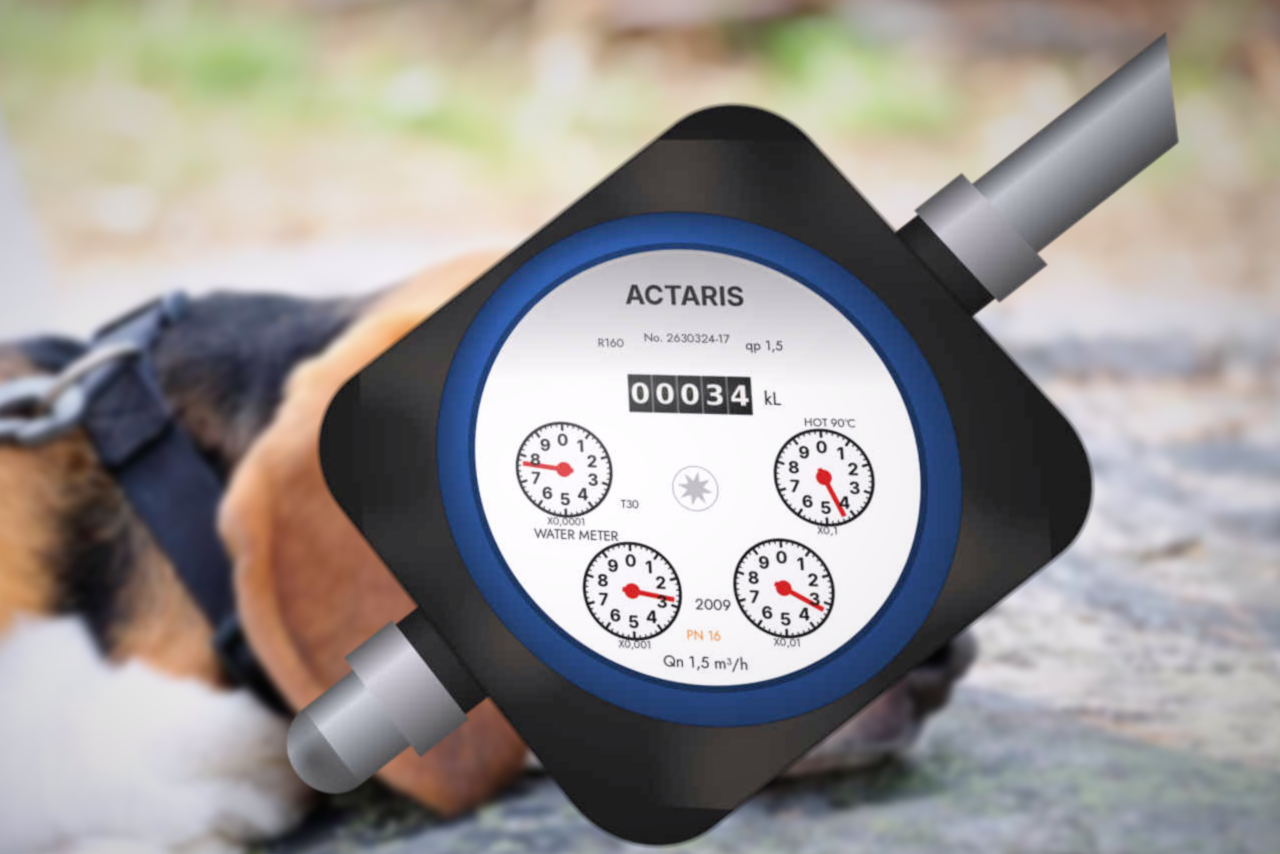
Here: 34.4327 (kL)
